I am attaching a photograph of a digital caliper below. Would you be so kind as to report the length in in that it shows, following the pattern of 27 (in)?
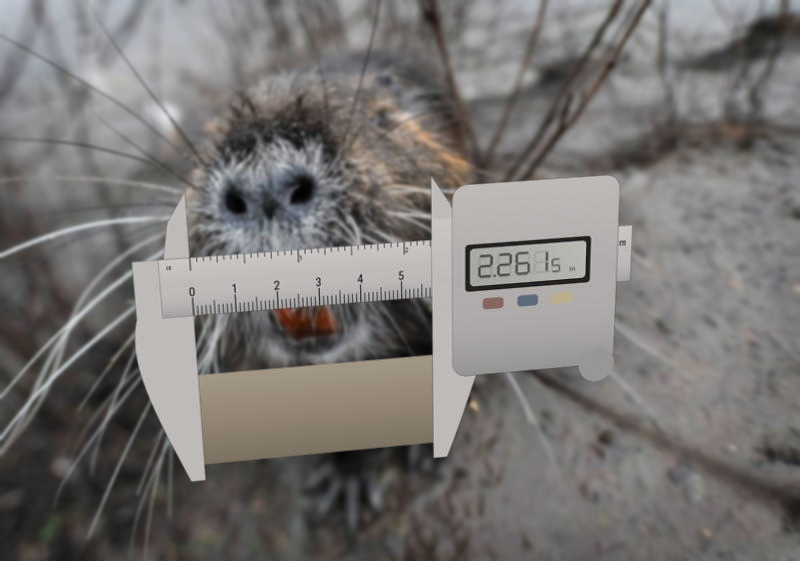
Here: 2.2615 (in)
